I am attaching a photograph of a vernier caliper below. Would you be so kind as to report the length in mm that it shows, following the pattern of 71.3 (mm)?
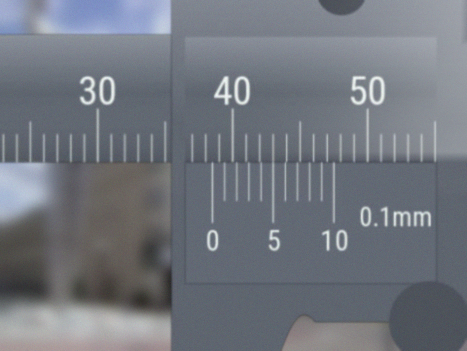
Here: 38.5 (mm)
